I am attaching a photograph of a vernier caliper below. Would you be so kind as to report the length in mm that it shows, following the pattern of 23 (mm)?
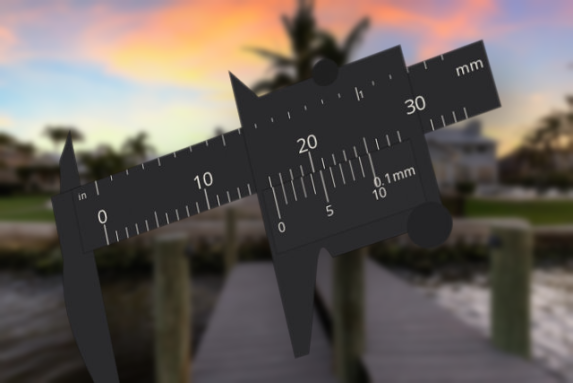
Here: 16.1 (mm)
